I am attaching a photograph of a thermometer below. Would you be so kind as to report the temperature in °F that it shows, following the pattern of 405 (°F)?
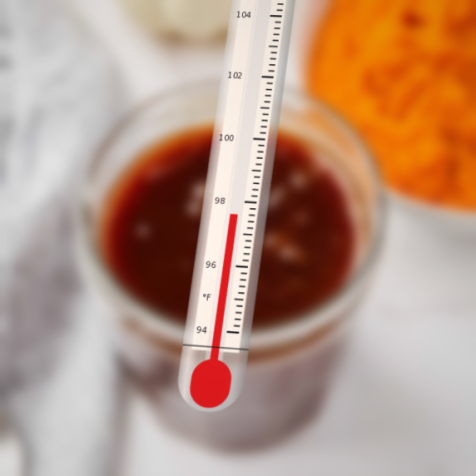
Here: 97.6 (°F)
